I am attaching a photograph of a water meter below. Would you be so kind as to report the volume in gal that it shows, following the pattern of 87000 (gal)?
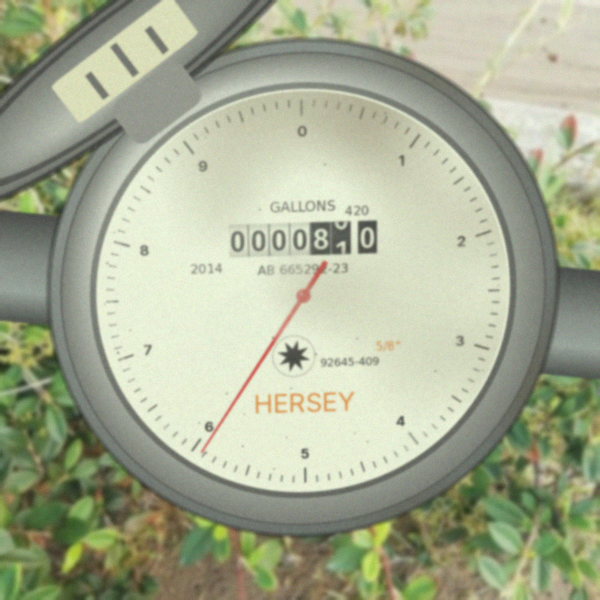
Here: 805.9 (gal)
